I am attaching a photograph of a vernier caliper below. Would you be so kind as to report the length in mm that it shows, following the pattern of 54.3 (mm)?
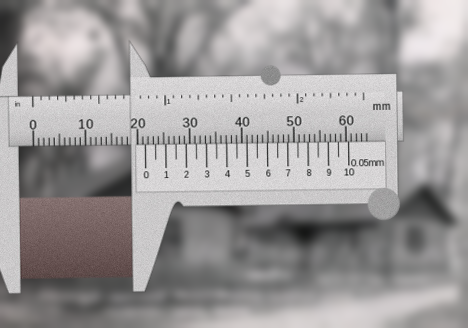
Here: 21.5 (mm)
